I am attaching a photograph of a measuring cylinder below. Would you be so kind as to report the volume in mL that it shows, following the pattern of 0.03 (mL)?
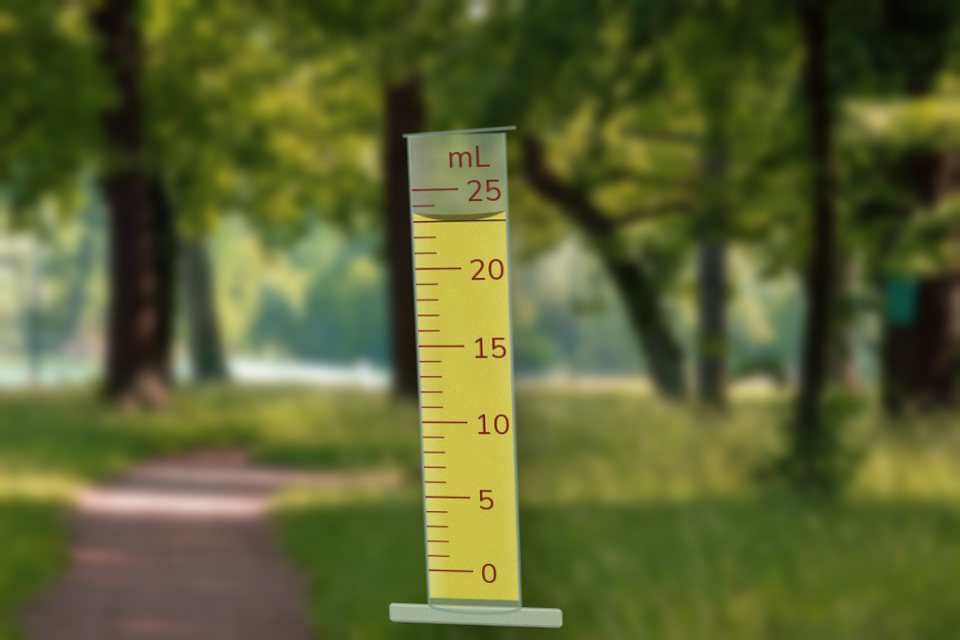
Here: 23 (mL)
